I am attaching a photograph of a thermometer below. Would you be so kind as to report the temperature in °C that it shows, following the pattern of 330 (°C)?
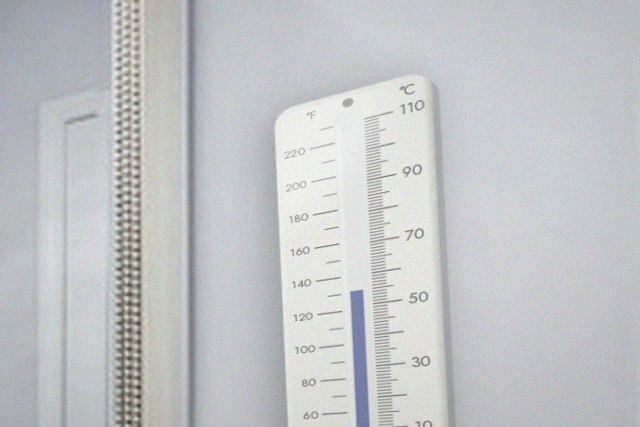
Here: 55 (°C)
